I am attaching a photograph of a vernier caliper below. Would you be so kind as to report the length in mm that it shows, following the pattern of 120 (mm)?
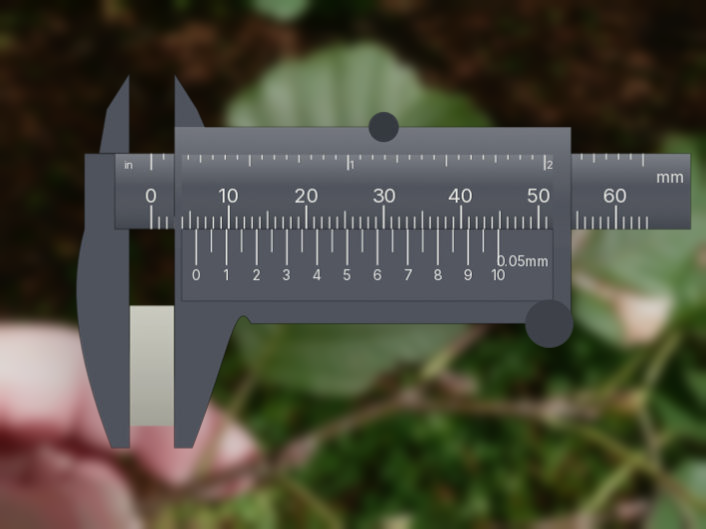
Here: 5.8 (mm)
